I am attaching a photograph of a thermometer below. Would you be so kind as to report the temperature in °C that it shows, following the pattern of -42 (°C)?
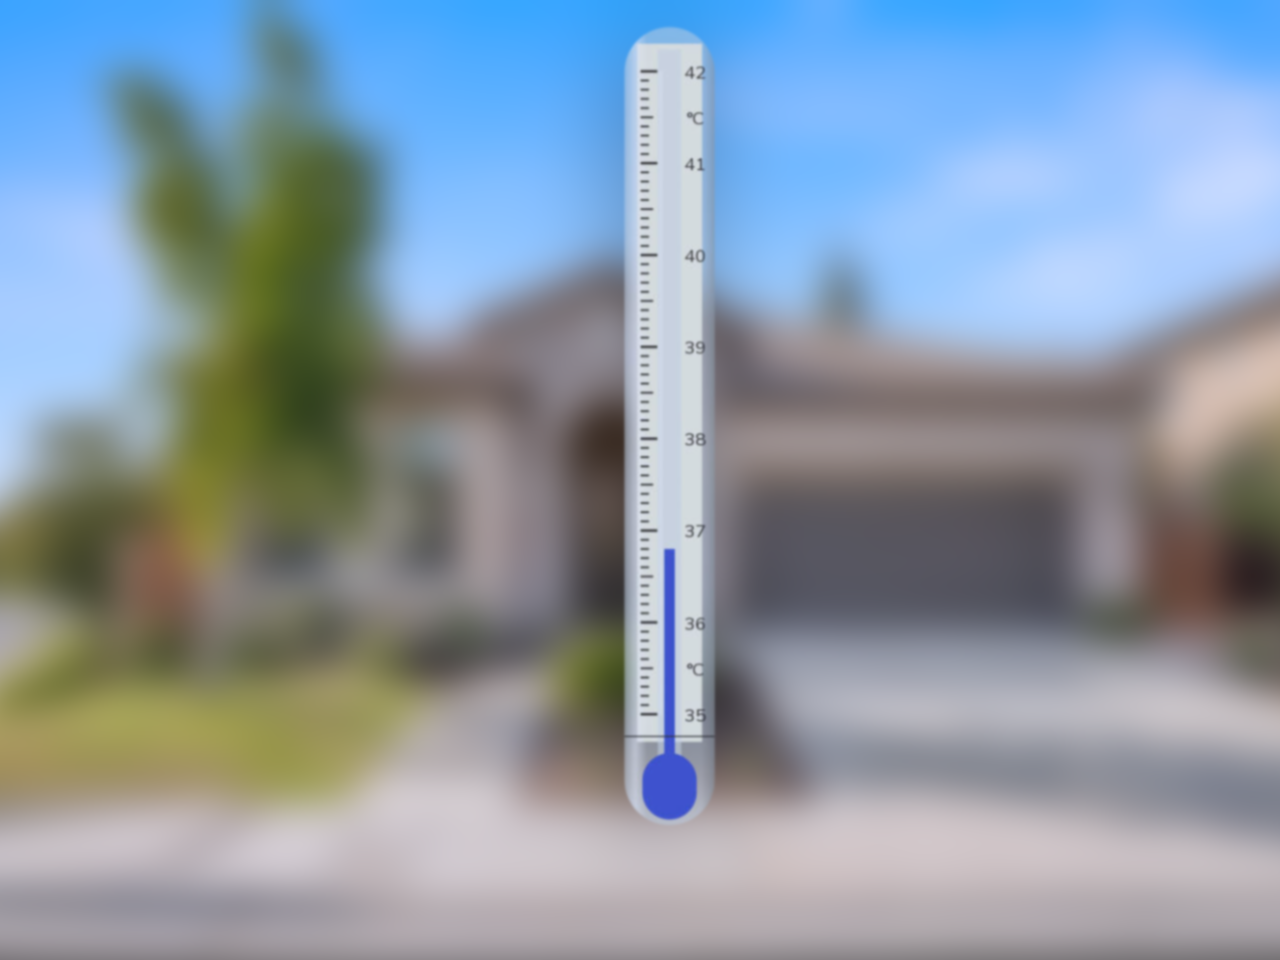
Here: 36.8 (°C)
